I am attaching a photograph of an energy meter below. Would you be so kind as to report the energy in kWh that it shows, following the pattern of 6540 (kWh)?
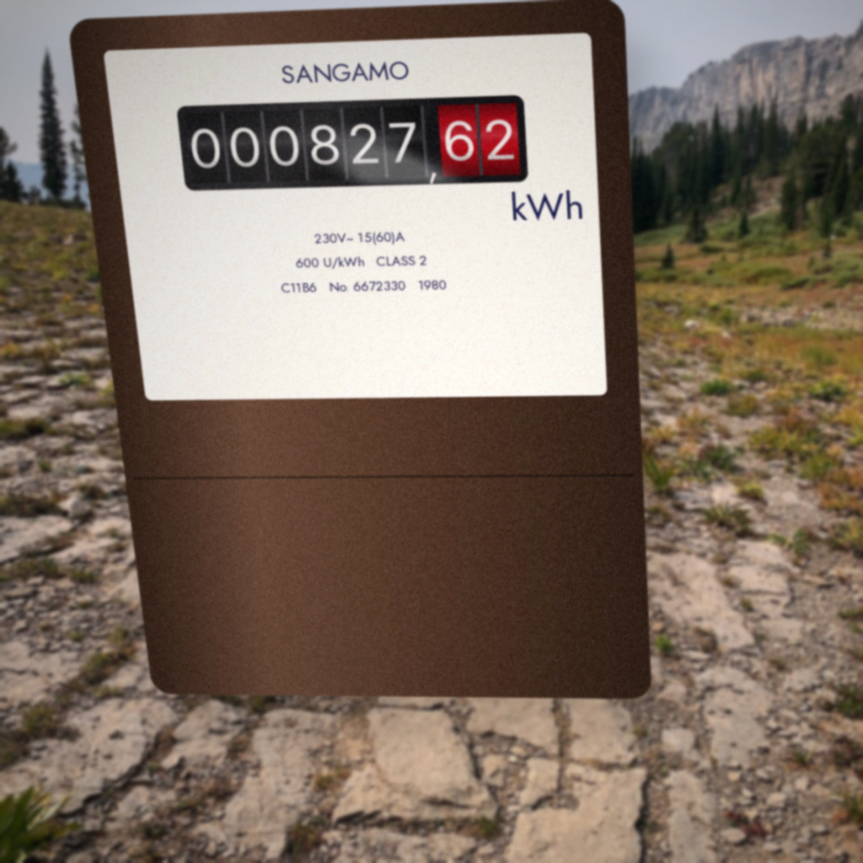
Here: 827.62 (kWh)
